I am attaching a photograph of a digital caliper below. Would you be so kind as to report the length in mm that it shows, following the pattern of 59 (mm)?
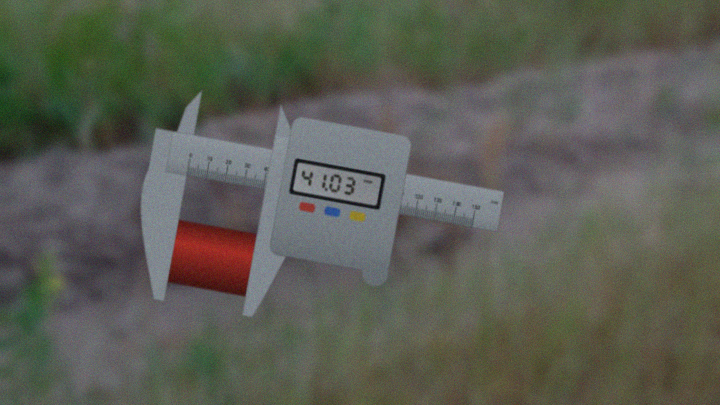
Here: 41.03 (mm)
